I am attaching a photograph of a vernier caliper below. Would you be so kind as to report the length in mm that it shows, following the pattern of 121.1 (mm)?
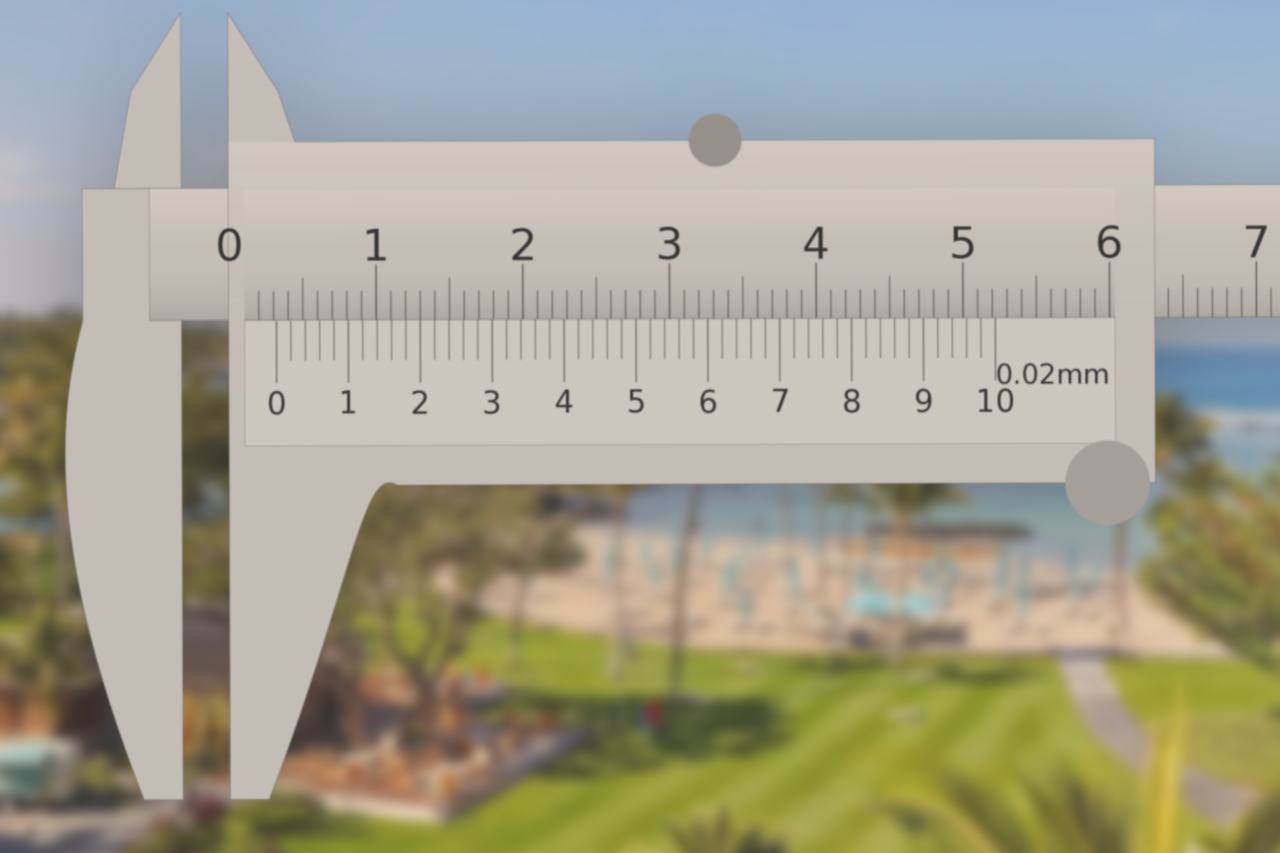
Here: 3.2 (mm)
